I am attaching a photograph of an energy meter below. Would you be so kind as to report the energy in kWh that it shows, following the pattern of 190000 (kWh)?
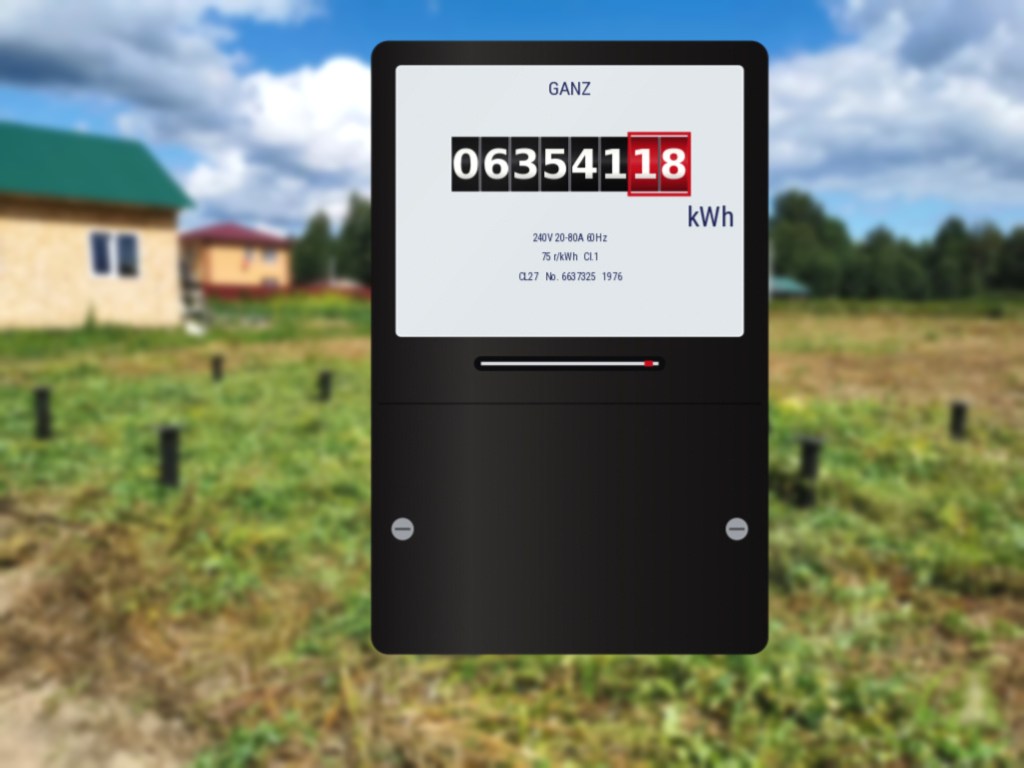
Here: 63541.18 (kWh)
